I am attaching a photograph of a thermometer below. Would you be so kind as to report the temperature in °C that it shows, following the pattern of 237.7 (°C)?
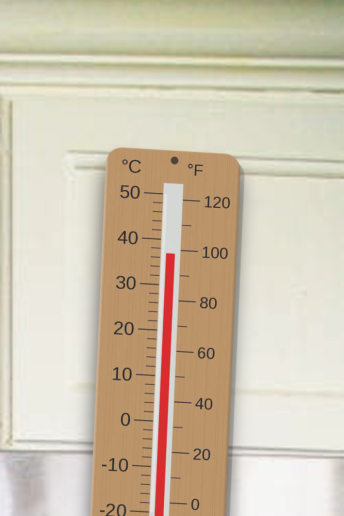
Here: 37 (°C)
